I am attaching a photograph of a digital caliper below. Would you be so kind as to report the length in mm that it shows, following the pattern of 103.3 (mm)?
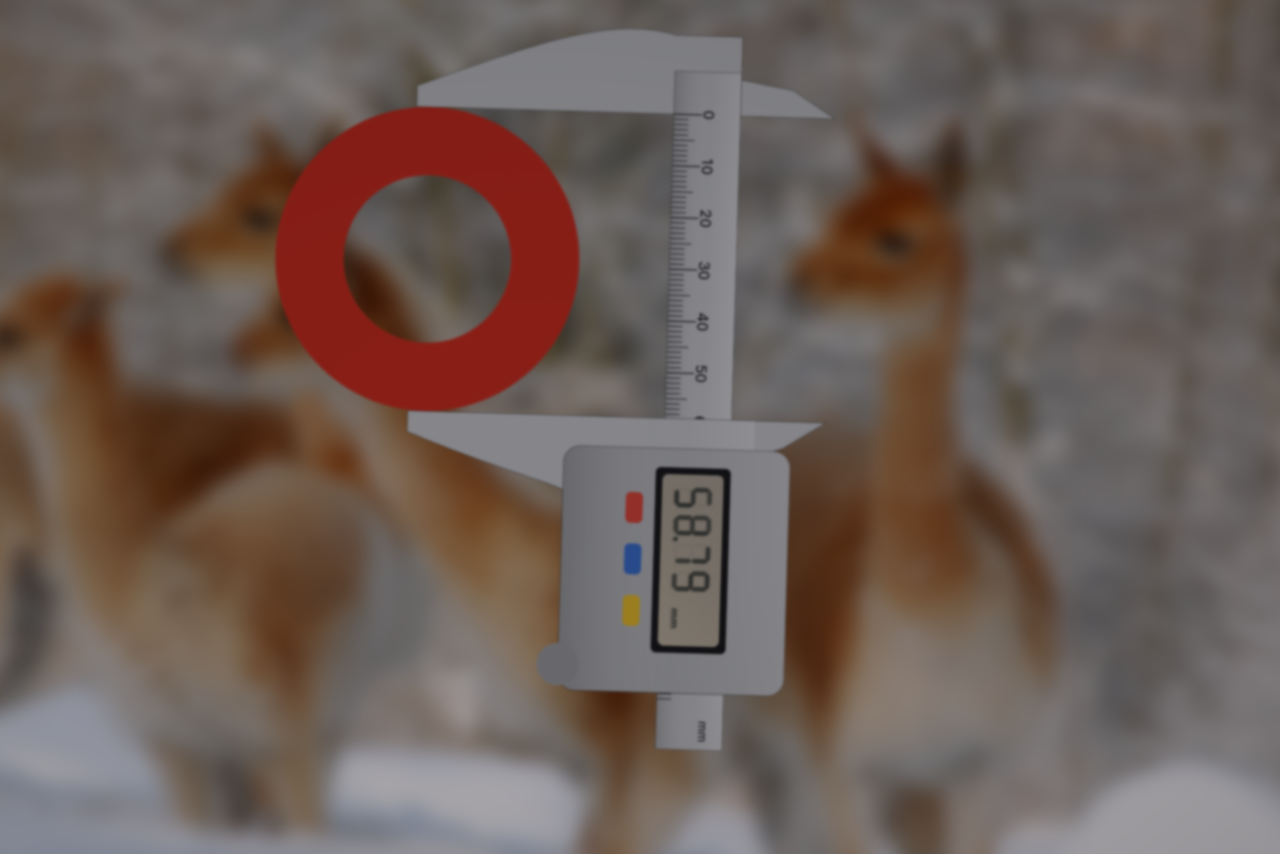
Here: 58.79 (mm)
